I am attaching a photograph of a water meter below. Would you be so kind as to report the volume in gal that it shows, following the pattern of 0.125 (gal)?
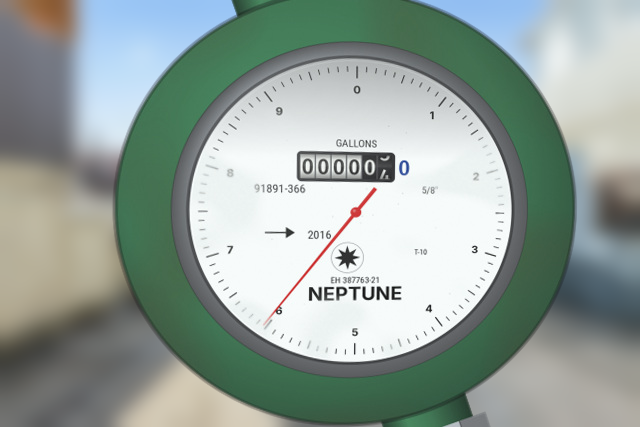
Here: 36.0 (gal)
